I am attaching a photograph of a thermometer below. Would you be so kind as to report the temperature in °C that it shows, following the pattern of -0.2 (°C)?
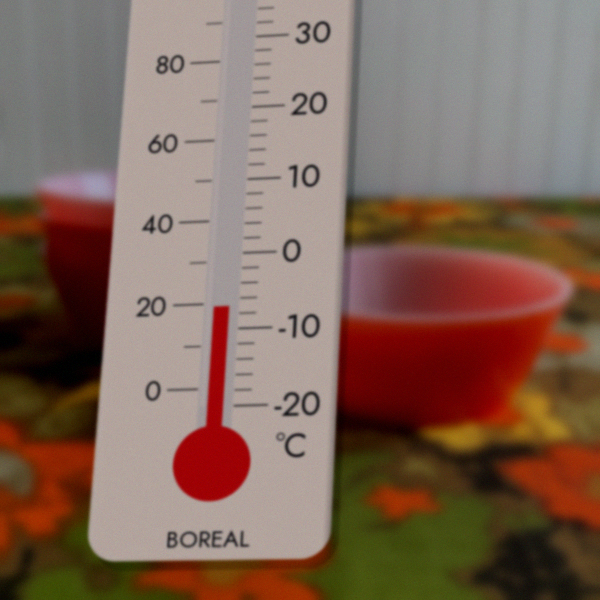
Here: -7 (°C)
